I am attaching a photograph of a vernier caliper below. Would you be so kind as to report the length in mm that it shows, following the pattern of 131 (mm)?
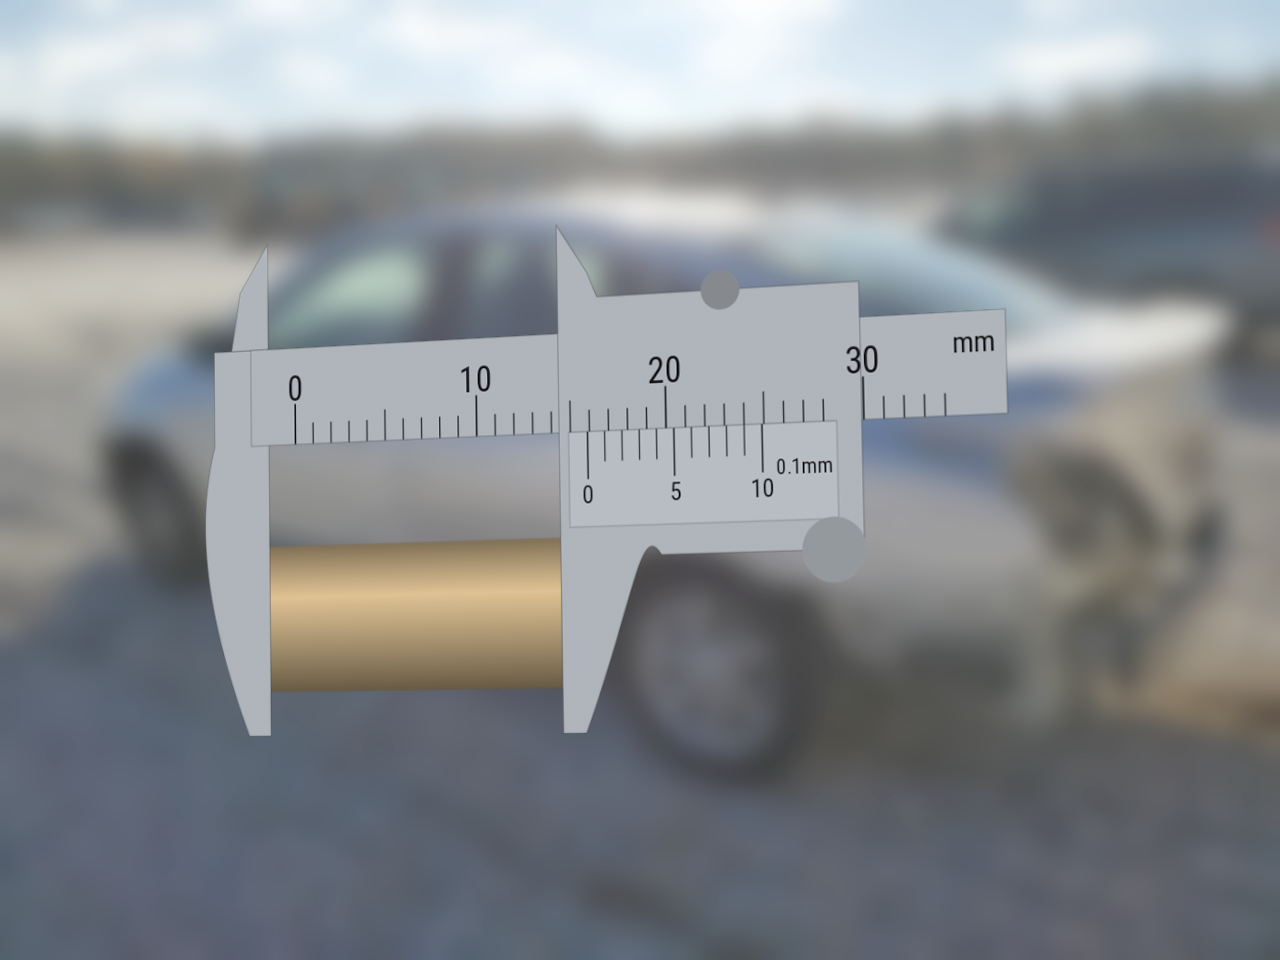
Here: 15.9 (mm)
